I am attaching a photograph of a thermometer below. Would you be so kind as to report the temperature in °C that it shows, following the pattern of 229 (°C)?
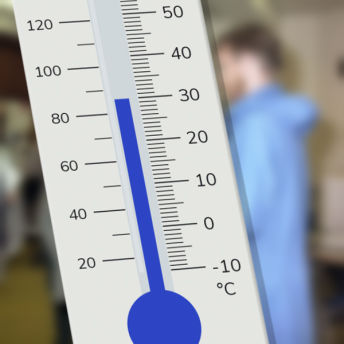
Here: 30 (°C)
